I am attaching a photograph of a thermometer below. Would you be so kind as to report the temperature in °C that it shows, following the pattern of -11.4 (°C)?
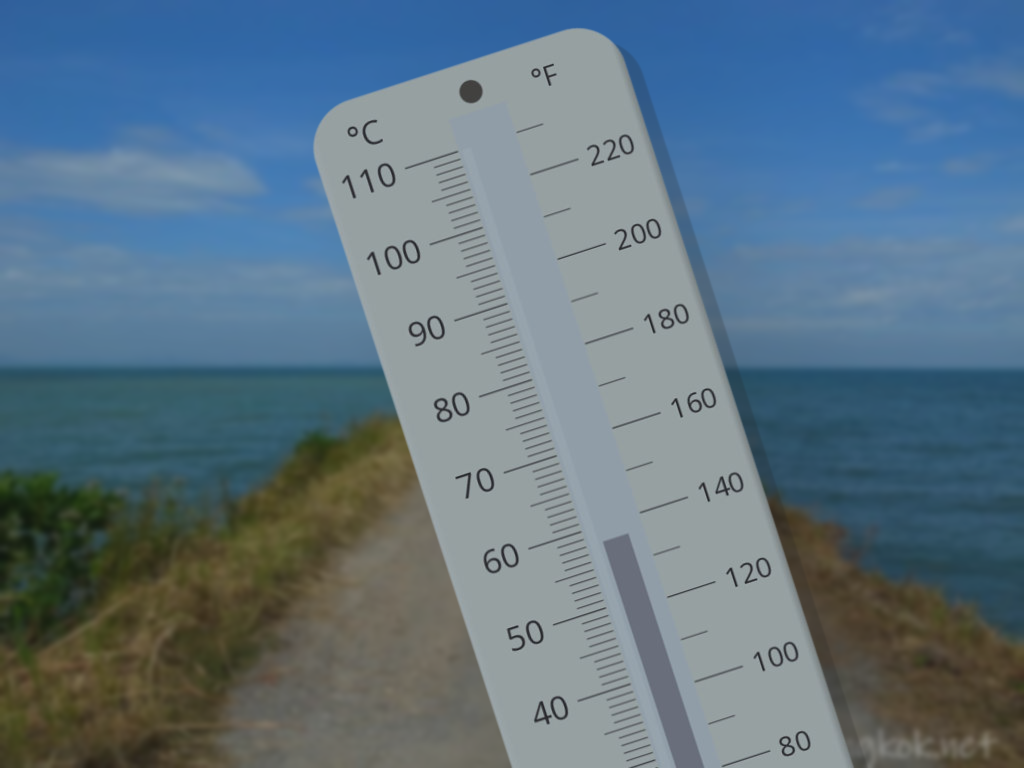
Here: 58 (°C)
